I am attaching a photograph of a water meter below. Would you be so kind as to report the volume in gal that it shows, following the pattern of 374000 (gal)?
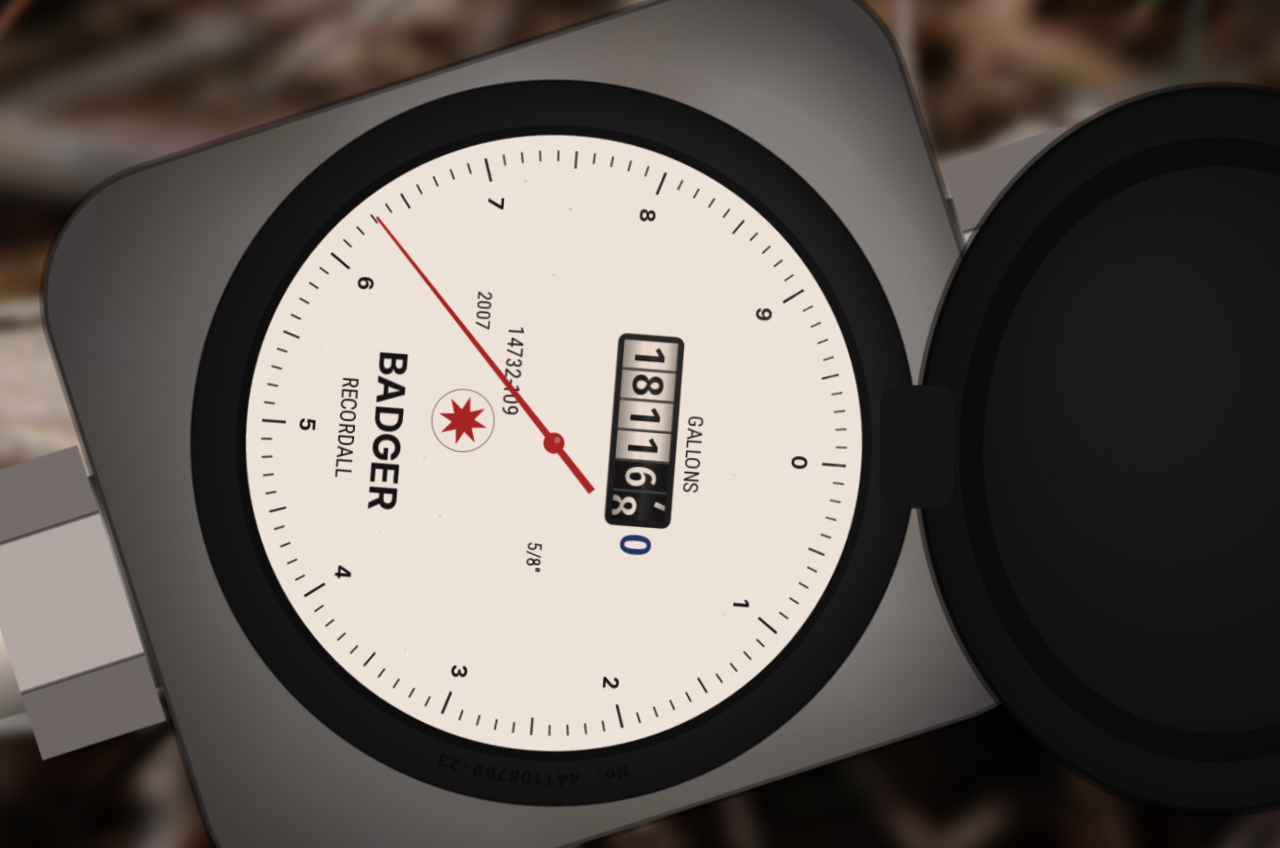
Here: 1811676.3 (gal)
